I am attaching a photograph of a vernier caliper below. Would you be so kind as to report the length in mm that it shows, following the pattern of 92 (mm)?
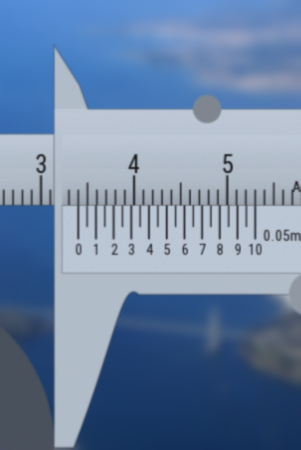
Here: 34.0 (mm)
